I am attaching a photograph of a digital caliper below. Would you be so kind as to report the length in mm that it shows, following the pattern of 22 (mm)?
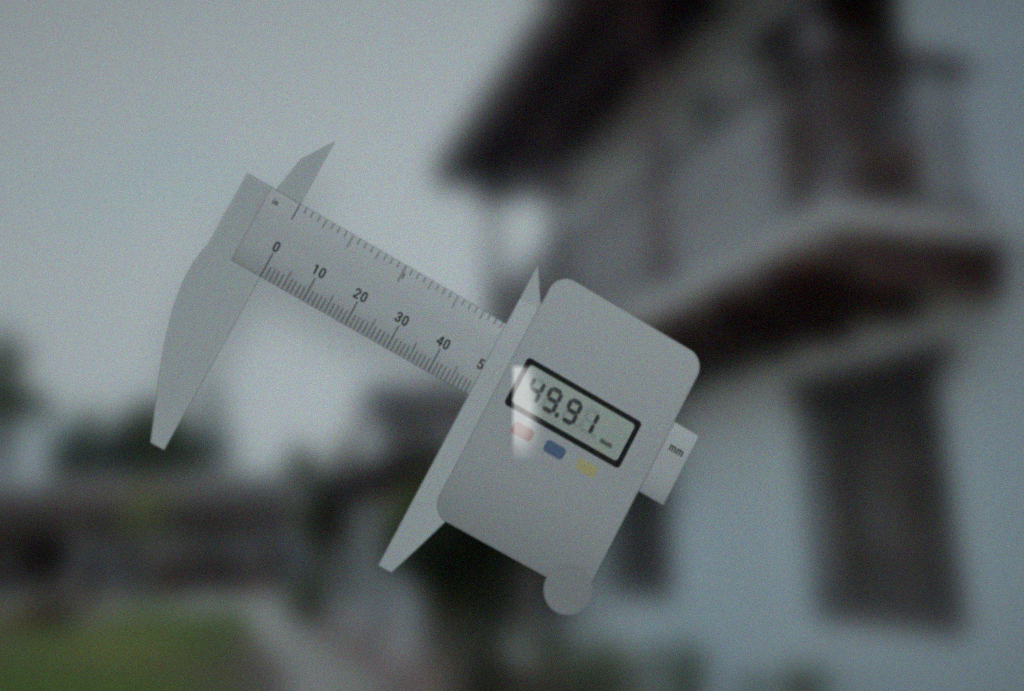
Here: 49.91 (mm)
